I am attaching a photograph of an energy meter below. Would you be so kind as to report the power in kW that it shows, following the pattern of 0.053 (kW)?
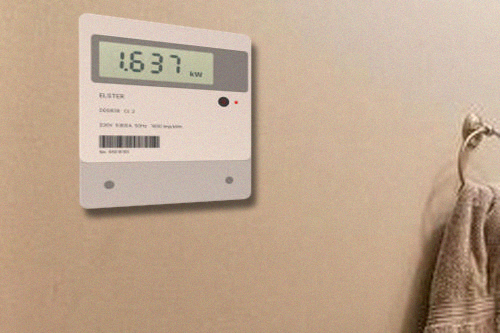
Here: 1.637 (kW)
